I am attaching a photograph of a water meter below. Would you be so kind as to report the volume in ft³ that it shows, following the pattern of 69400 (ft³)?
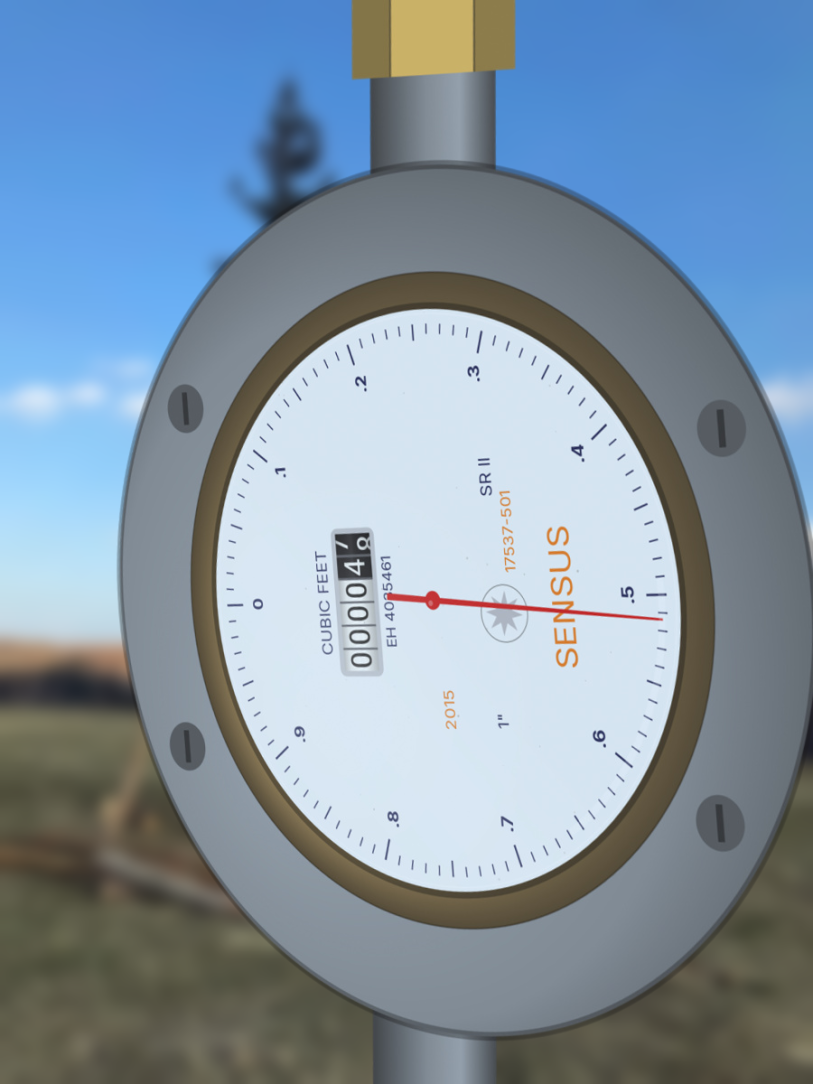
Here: 47.51 (ft³)
